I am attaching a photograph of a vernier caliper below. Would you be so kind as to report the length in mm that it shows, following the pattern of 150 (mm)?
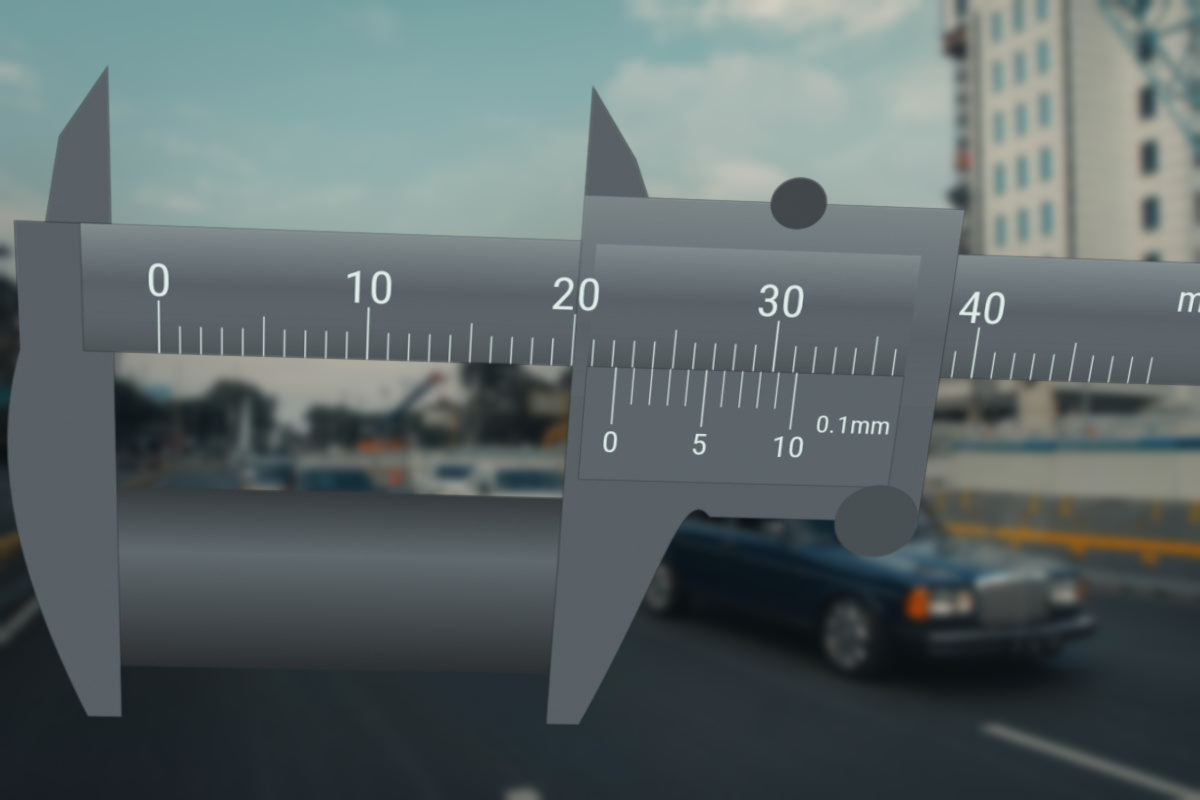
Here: 22.2 (mm)
